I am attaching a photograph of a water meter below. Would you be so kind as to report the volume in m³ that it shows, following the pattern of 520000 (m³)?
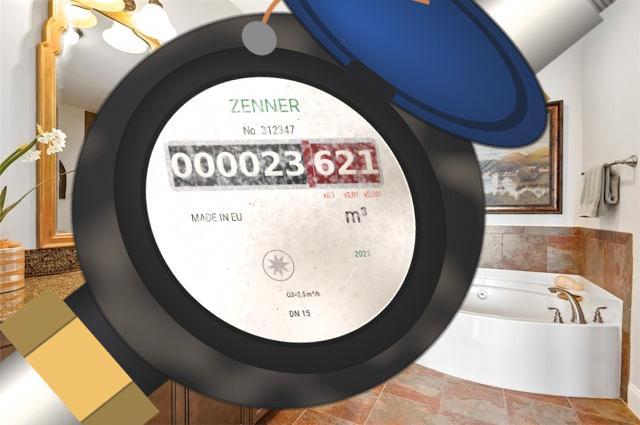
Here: 23.621 (m³)
